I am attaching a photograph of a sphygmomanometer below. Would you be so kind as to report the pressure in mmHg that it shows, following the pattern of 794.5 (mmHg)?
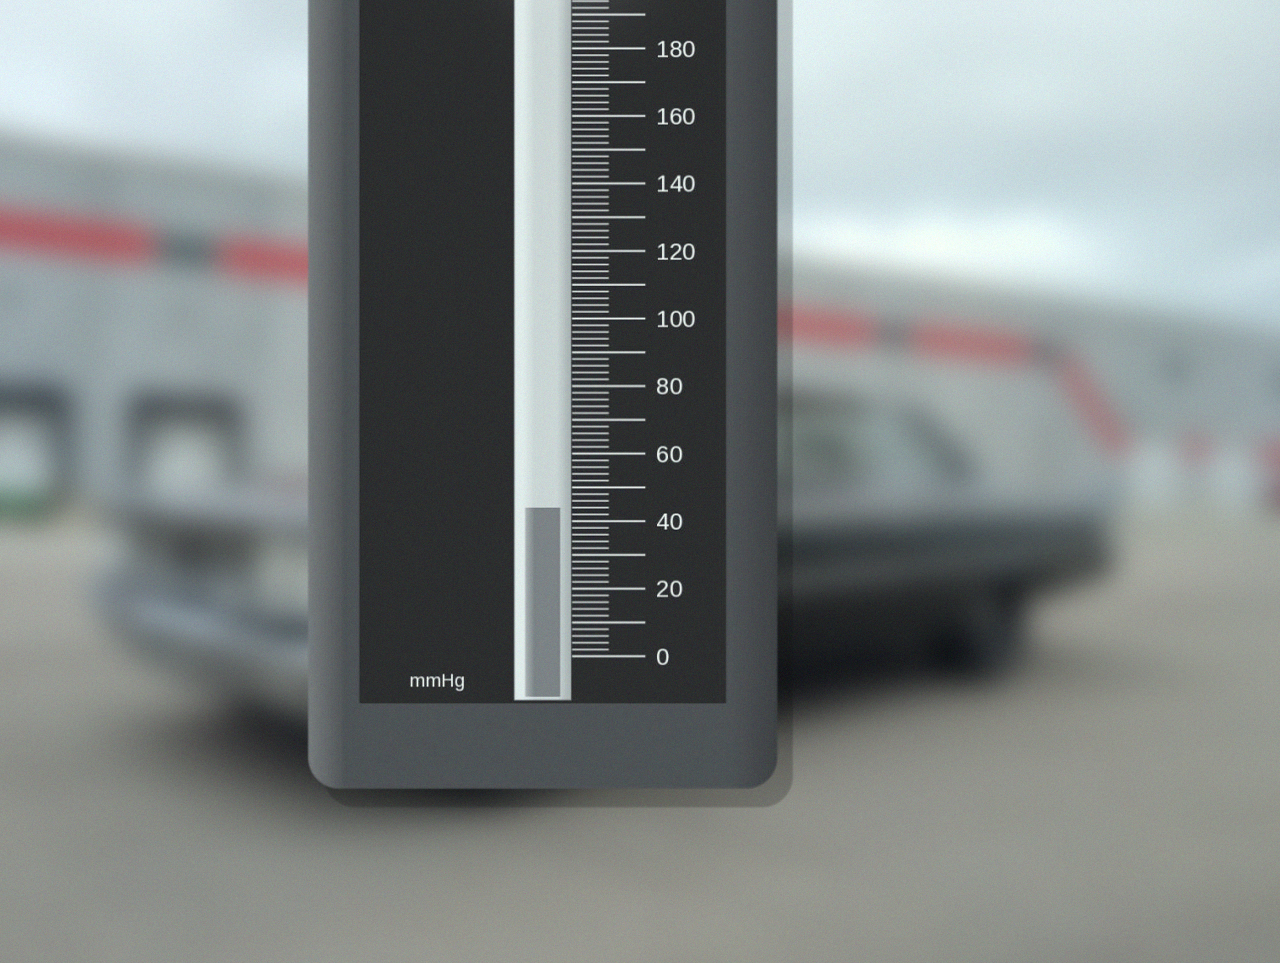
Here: 44 (mmHg)
